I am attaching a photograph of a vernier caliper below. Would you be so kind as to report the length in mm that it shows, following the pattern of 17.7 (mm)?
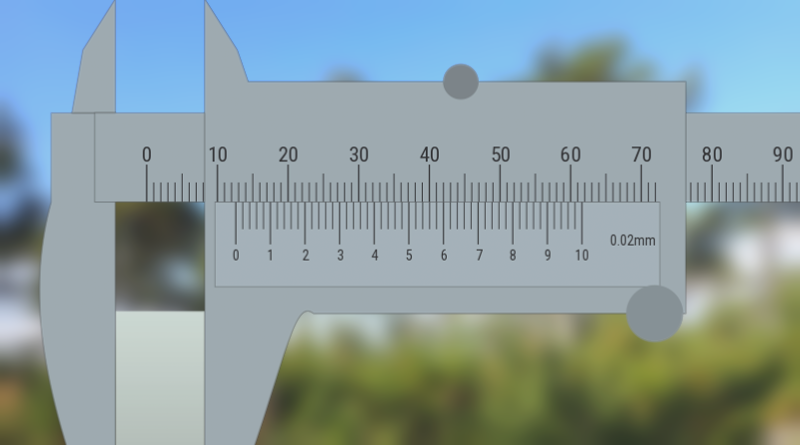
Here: 12.6 (mm)
